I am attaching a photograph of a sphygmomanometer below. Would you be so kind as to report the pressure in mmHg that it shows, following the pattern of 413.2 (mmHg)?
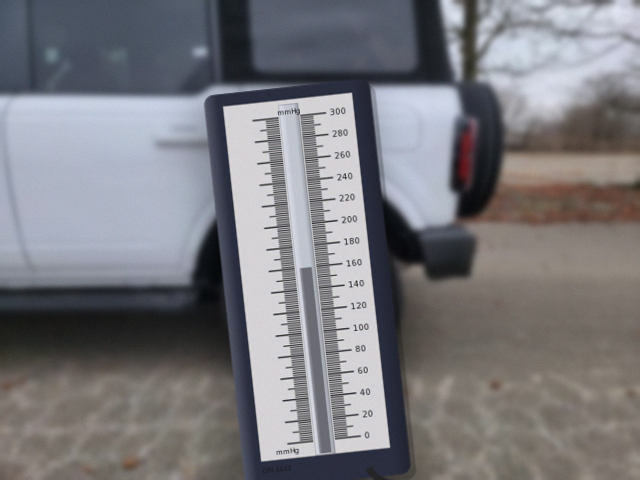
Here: 160 (mmHg)
